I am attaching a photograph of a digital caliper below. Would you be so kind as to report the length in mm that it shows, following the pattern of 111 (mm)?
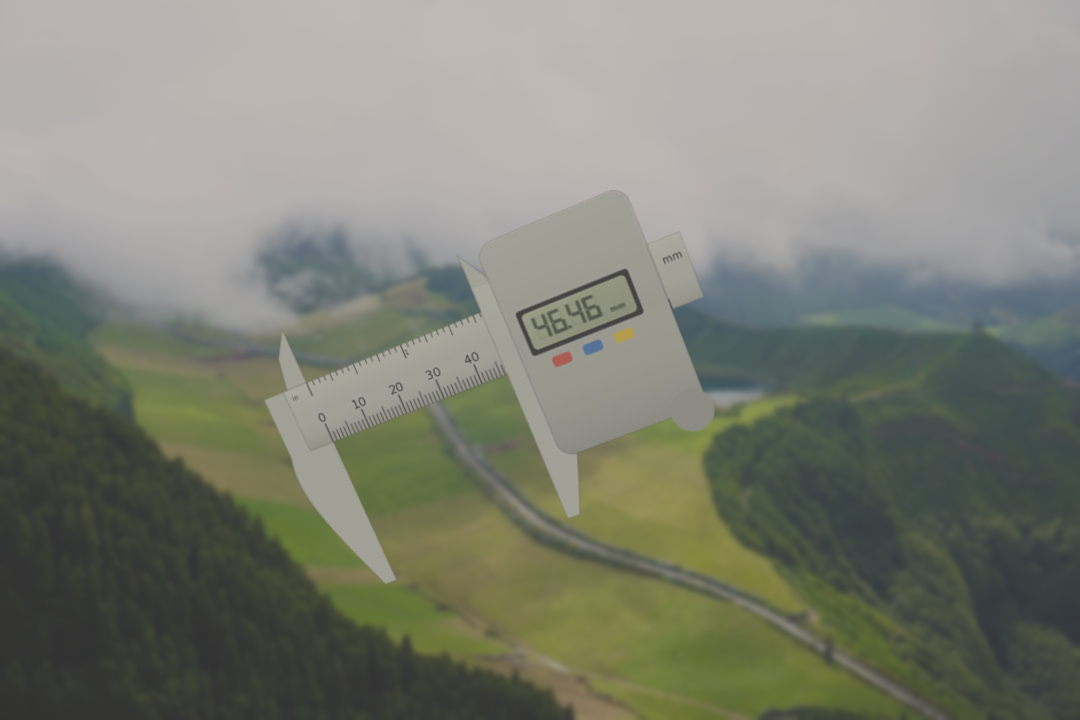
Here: 46.46 (mm)
